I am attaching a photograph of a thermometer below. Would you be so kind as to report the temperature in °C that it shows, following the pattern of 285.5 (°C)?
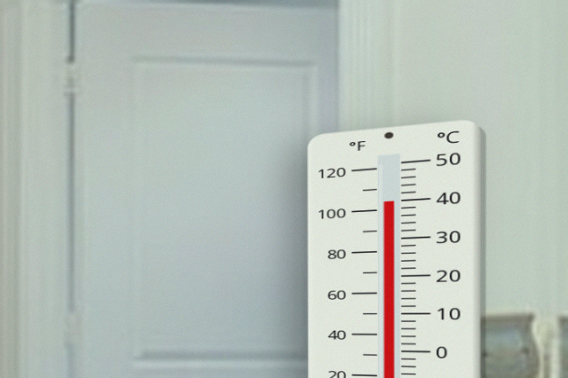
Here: 40 (°C)
